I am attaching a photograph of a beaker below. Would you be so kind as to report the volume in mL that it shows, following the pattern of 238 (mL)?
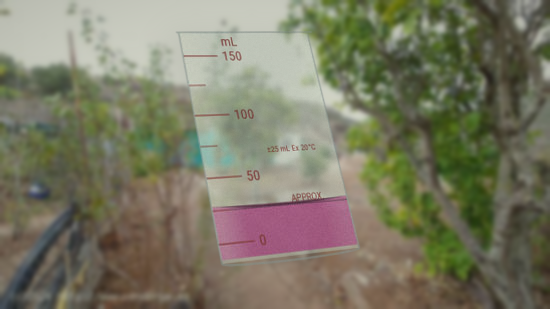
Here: 25 (mL)
